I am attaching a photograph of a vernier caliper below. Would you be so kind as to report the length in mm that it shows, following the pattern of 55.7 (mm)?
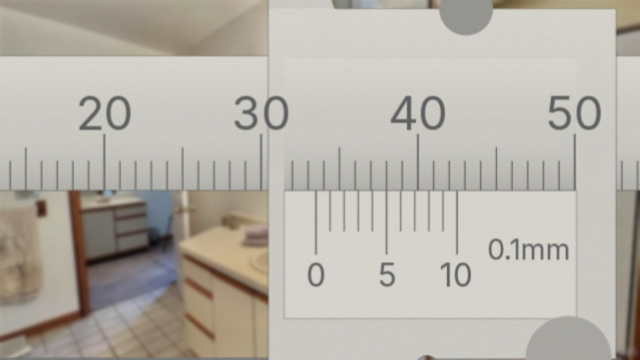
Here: 33.5 (mm)
